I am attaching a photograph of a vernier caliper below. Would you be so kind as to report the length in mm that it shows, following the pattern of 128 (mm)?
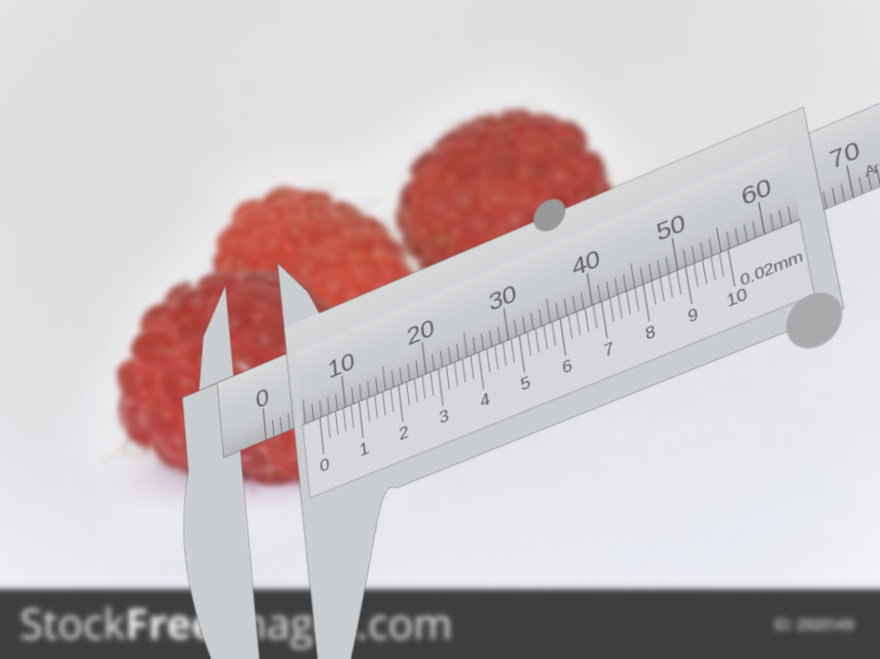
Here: 6.8 (mm)
